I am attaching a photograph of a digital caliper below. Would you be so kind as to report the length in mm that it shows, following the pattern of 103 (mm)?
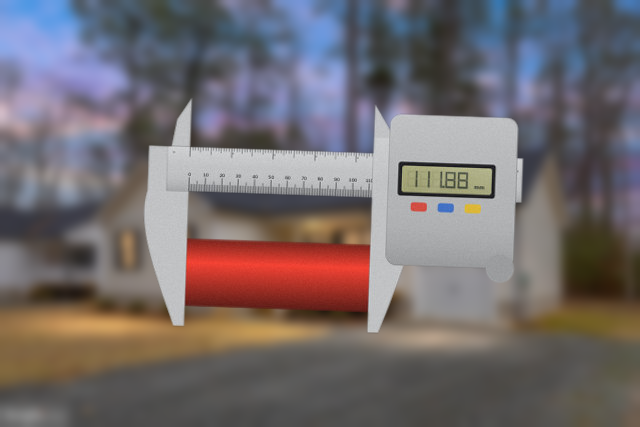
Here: 111.88 (mm)
